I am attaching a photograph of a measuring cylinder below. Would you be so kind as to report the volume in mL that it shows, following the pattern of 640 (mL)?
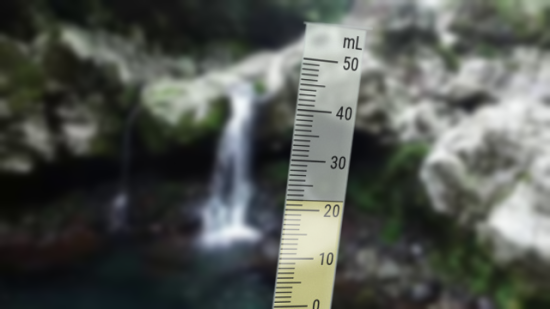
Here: 22 (mL)
